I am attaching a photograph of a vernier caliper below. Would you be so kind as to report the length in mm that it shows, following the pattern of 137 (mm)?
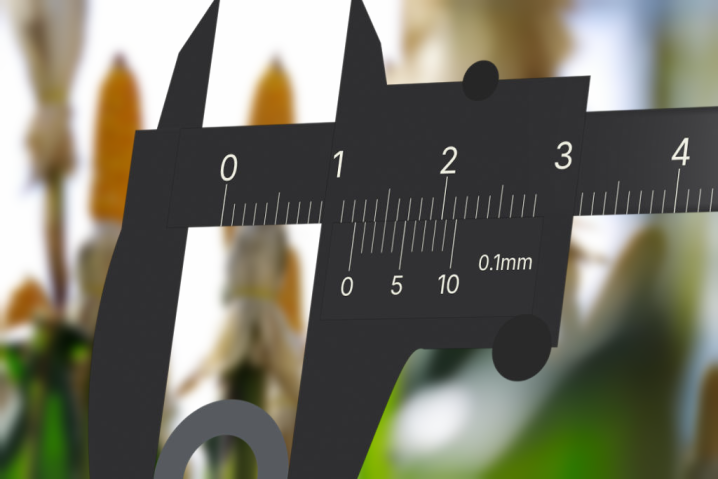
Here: 12.3 (mm)
